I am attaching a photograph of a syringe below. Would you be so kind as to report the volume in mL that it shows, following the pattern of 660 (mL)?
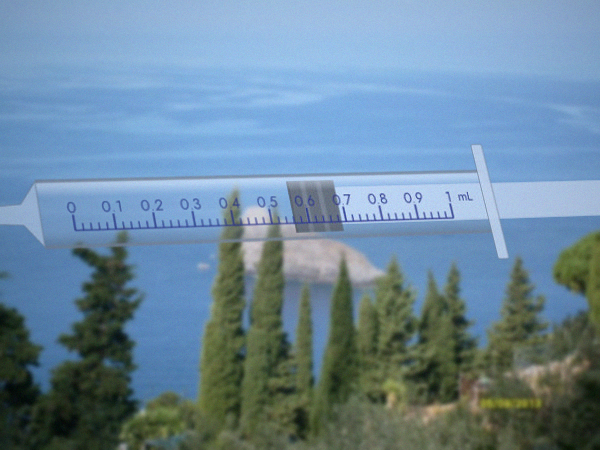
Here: 0.56 (mL)
